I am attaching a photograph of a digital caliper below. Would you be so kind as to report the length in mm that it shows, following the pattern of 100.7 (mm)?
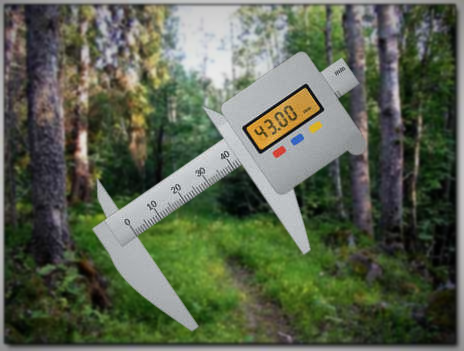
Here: 43.00 (mm)
